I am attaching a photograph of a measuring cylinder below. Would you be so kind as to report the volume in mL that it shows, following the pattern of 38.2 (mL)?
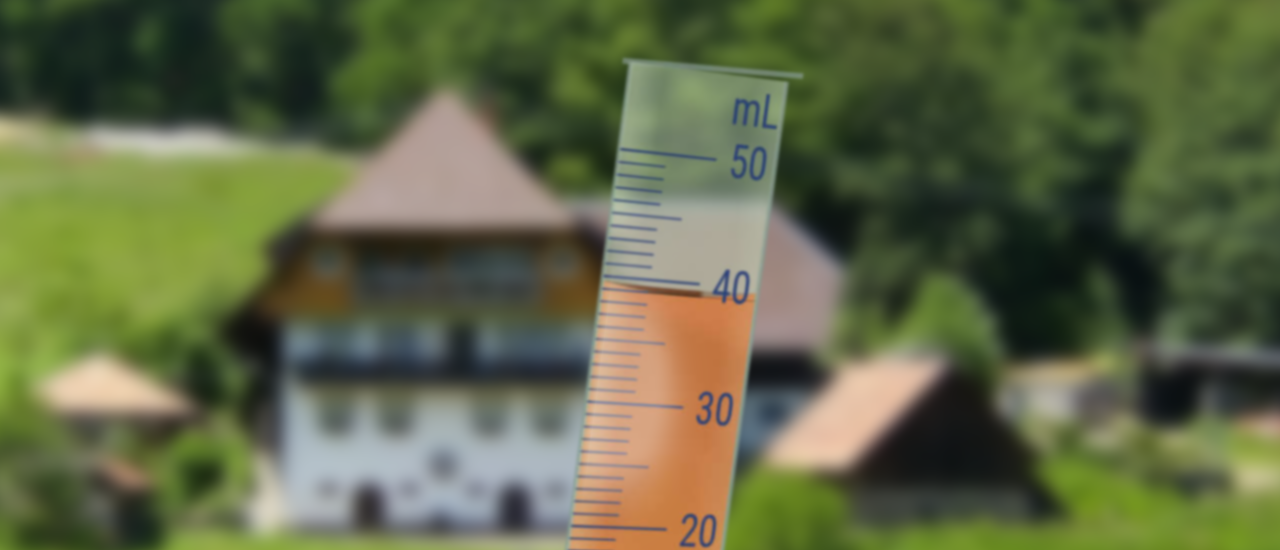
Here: 39 (mL)
